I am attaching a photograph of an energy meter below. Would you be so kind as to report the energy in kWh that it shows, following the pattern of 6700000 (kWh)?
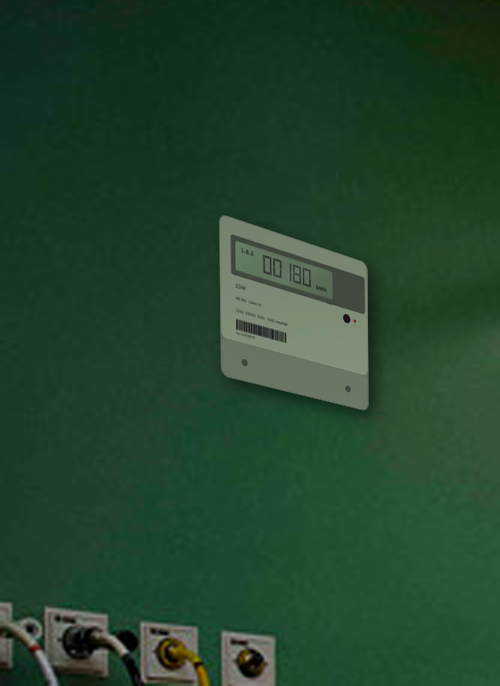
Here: 180 (kWh)
